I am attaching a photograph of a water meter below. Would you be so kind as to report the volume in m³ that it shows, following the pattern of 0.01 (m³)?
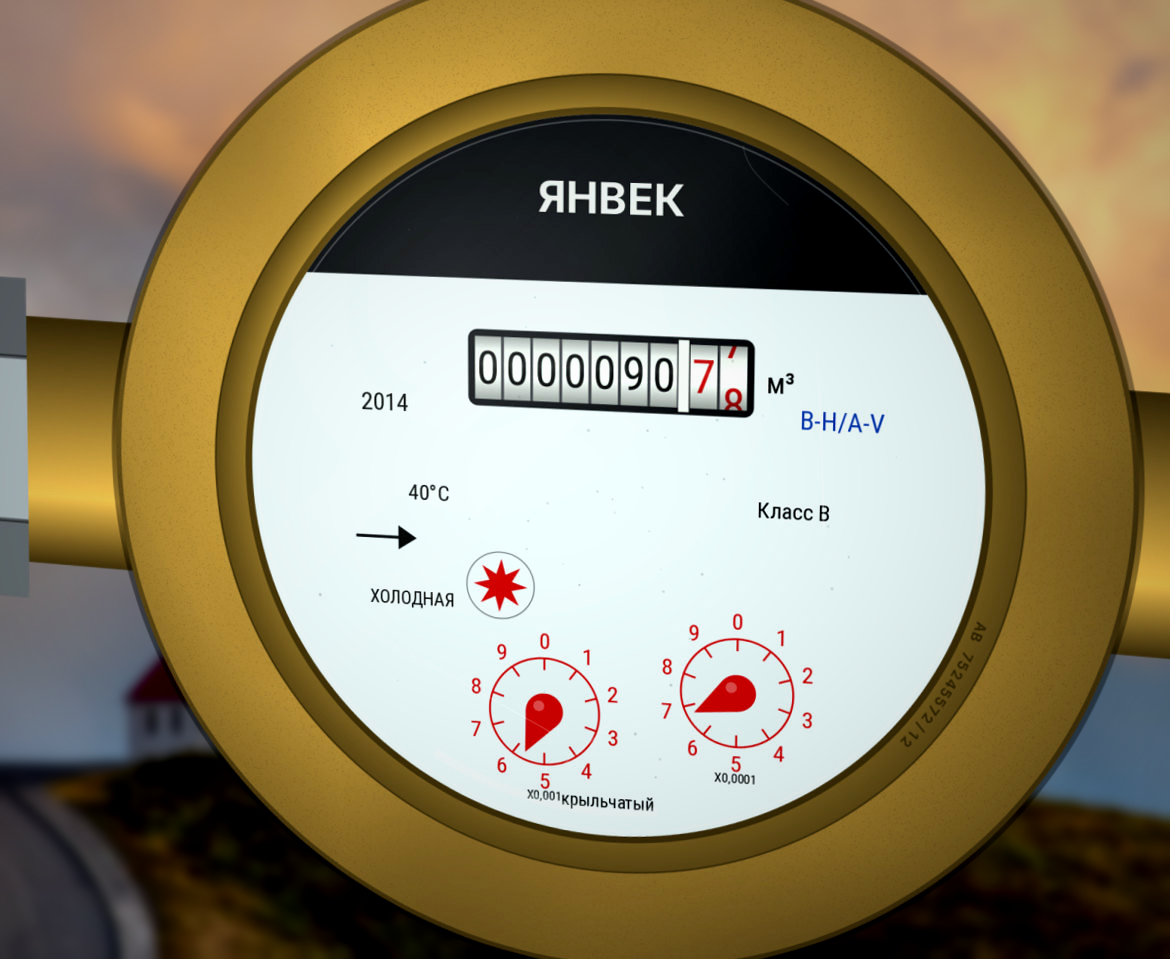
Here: 90.7756 (m³)
